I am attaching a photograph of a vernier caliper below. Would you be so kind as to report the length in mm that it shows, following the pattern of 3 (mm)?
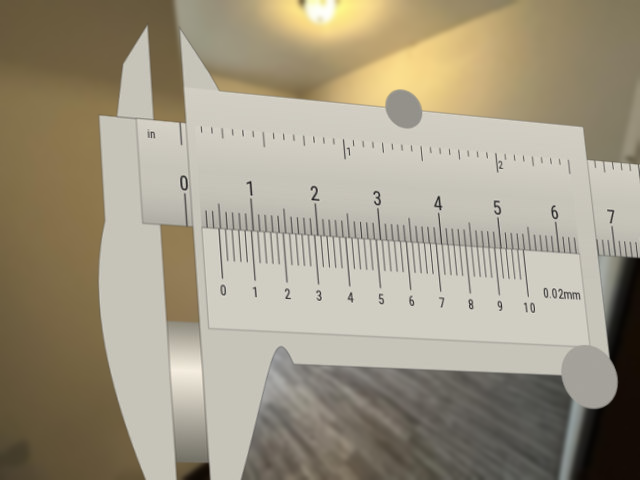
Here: 4.8 (mm)
